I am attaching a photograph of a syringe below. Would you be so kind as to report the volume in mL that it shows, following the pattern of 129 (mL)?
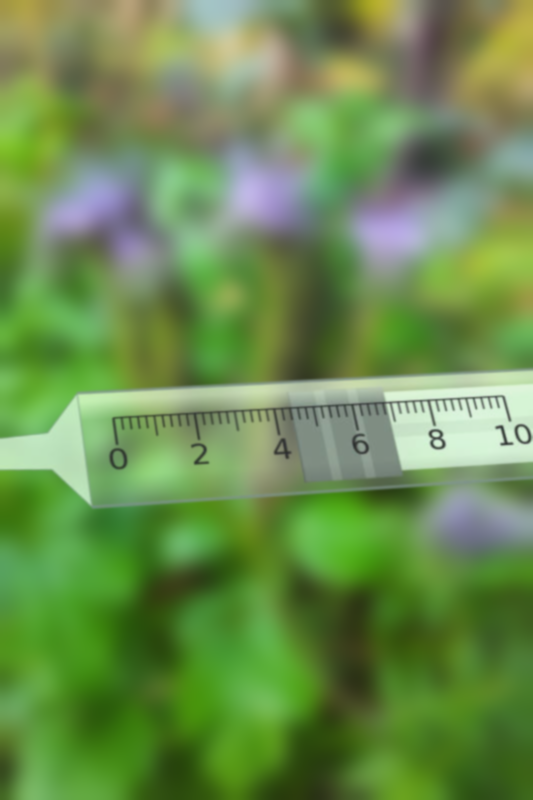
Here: 4.4 (mL)
